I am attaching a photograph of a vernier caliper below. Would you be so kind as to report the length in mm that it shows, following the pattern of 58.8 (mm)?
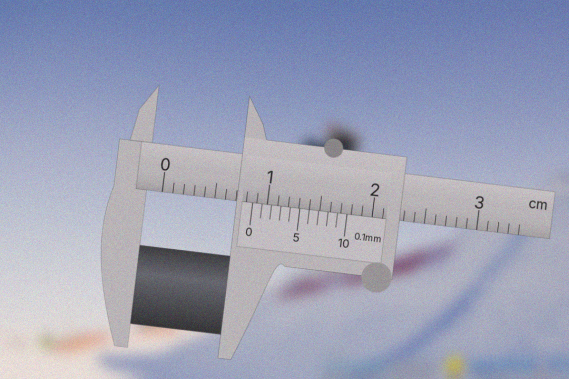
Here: 8.6 (mm)
